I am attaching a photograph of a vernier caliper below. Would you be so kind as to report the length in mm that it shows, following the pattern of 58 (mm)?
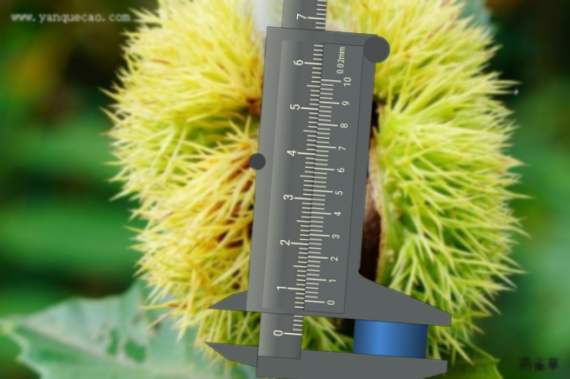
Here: 7.5 (mm)
